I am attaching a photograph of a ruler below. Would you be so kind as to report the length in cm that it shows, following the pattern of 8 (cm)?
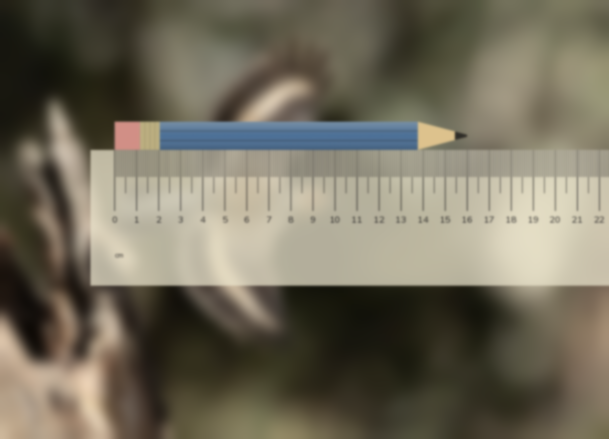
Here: 16 (cm)
